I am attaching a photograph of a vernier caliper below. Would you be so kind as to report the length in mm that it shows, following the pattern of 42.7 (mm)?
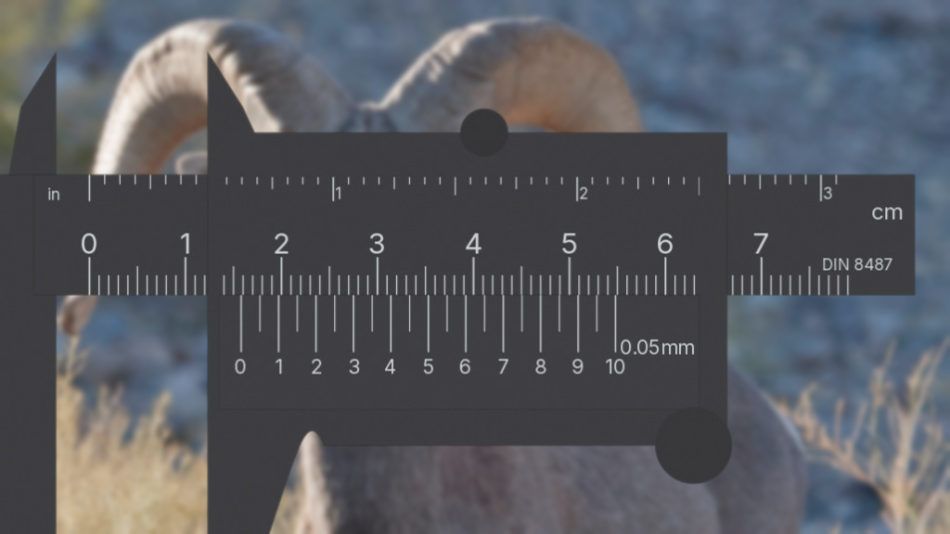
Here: 15.8 (mm)
